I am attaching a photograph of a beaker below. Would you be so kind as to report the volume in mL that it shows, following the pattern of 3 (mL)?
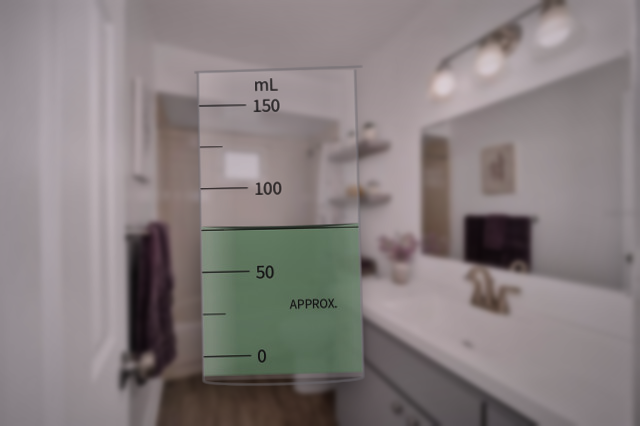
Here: 75 (mL)
